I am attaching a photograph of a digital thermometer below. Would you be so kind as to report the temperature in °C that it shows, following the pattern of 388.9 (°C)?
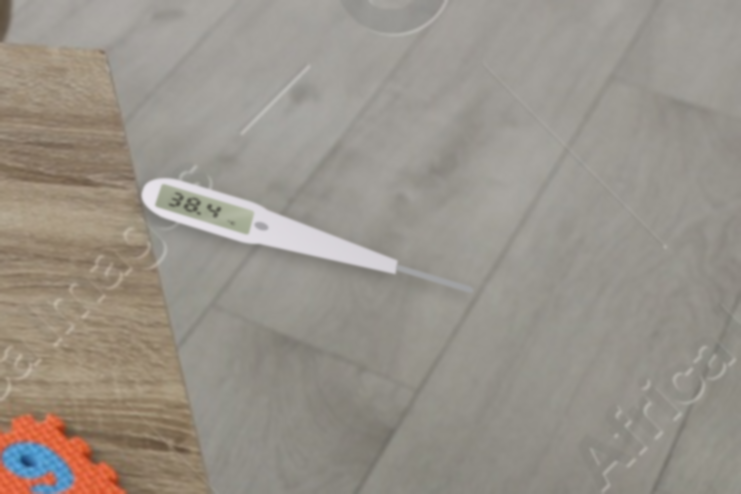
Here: 38.4 (°C)
